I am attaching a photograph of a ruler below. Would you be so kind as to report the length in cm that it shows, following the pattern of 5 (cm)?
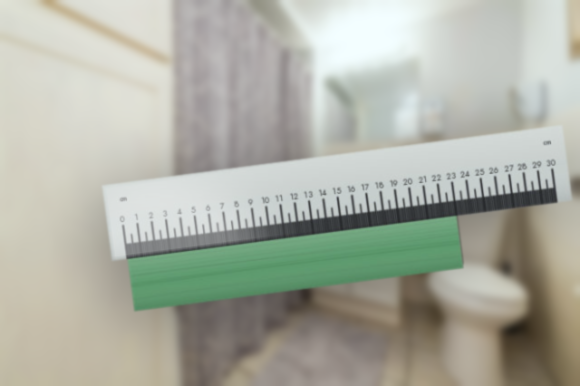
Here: 23 (cm)
